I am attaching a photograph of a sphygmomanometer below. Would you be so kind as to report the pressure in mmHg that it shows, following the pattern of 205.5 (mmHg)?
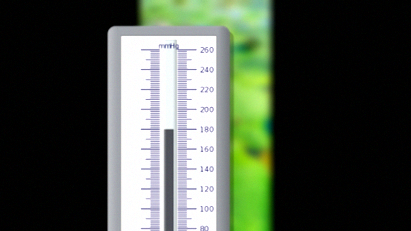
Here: 180 (mmHg)
